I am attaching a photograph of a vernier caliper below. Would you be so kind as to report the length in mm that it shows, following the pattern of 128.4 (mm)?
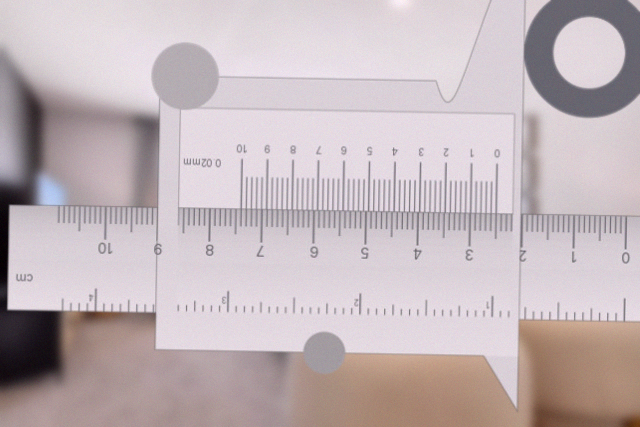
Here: 25.0 (mm)
